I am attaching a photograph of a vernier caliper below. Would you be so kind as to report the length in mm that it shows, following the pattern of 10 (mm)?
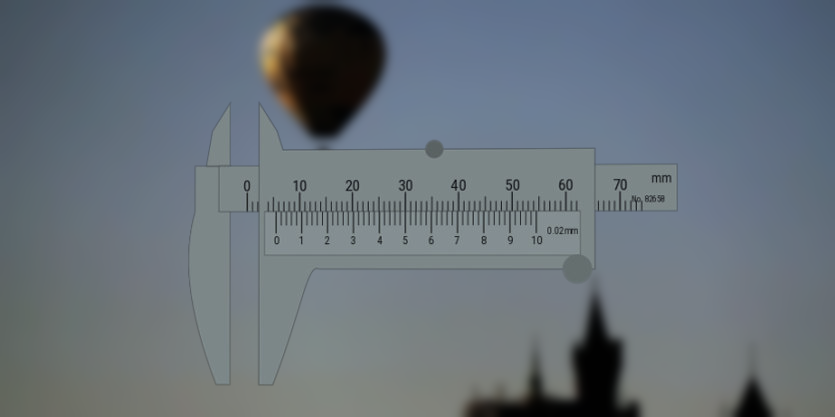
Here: 5.5 (mm)
